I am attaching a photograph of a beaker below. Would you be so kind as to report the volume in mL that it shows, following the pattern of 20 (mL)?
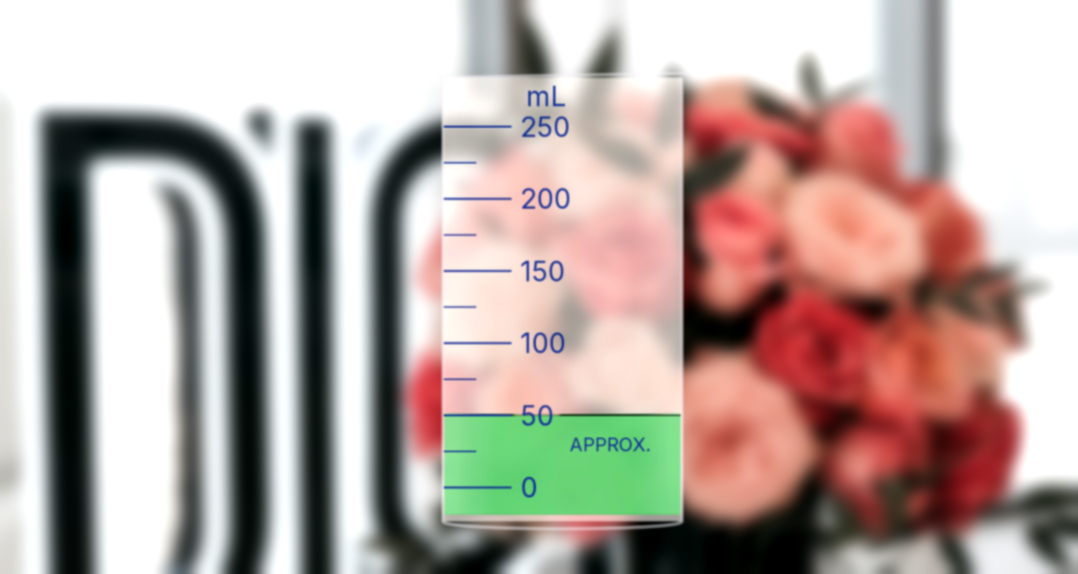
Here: 50 (mL)
